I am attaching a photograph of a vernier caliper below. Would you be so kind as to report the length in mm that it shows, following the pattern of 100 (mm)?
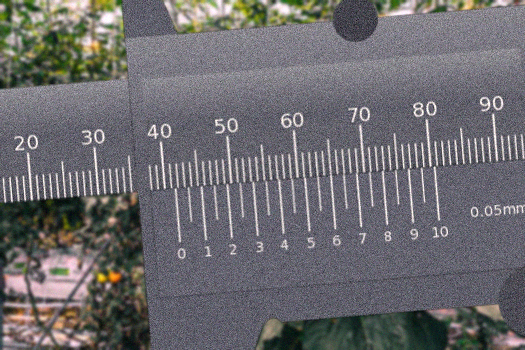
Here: 41.6 (mm)
